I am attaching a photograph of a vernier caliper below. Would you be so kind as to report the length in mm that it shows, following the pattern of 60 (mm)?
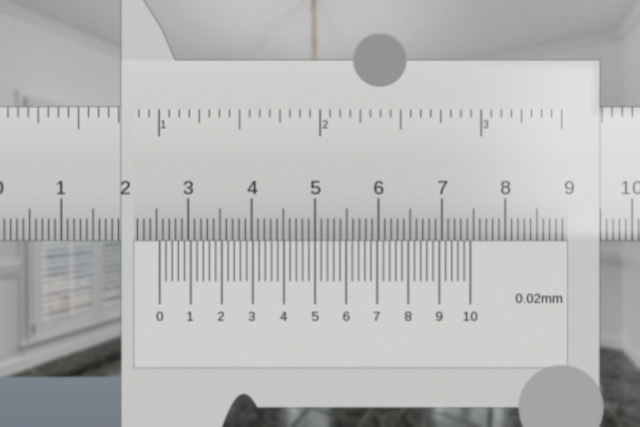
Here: 25.5 (mm)
